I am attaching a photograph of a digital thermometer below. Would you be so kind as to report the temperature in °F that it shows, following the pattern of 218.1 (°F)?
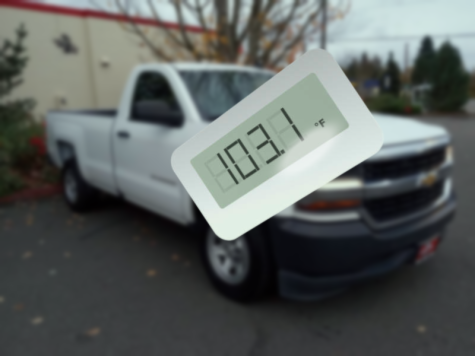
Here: 103.1 (°F)
